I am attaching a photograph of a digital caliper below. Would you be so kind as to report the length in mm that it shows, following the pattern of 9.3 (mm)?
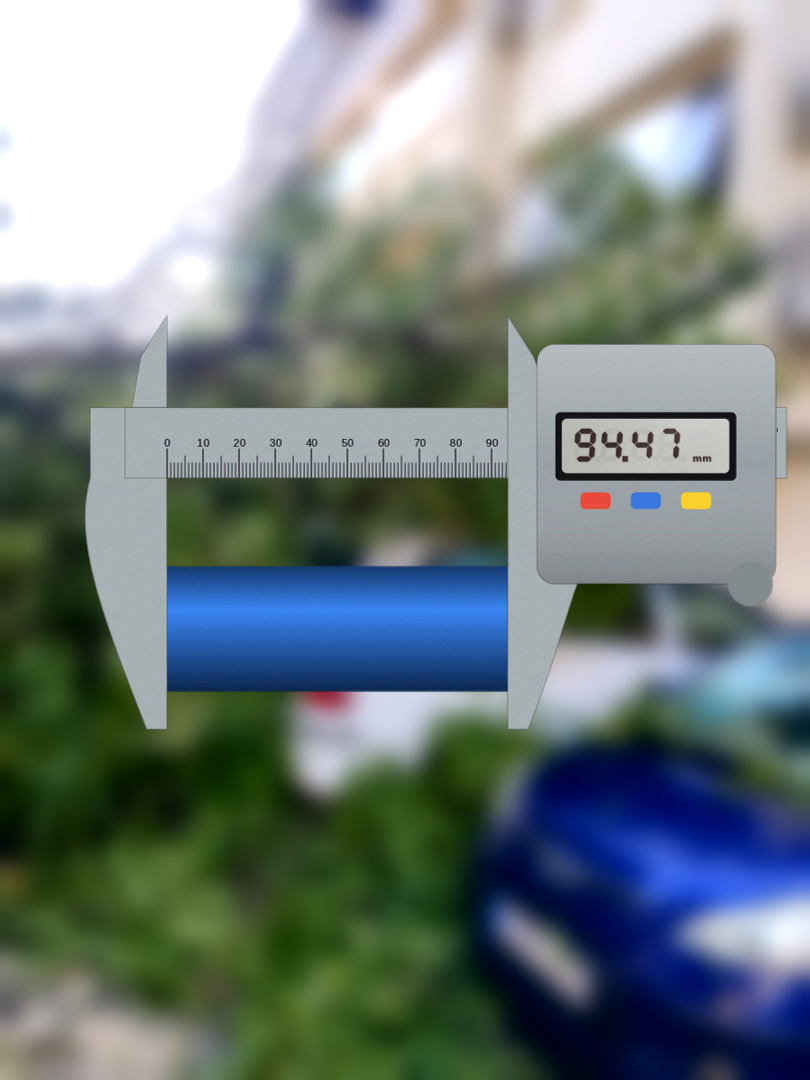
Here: 94.47 (mm)
